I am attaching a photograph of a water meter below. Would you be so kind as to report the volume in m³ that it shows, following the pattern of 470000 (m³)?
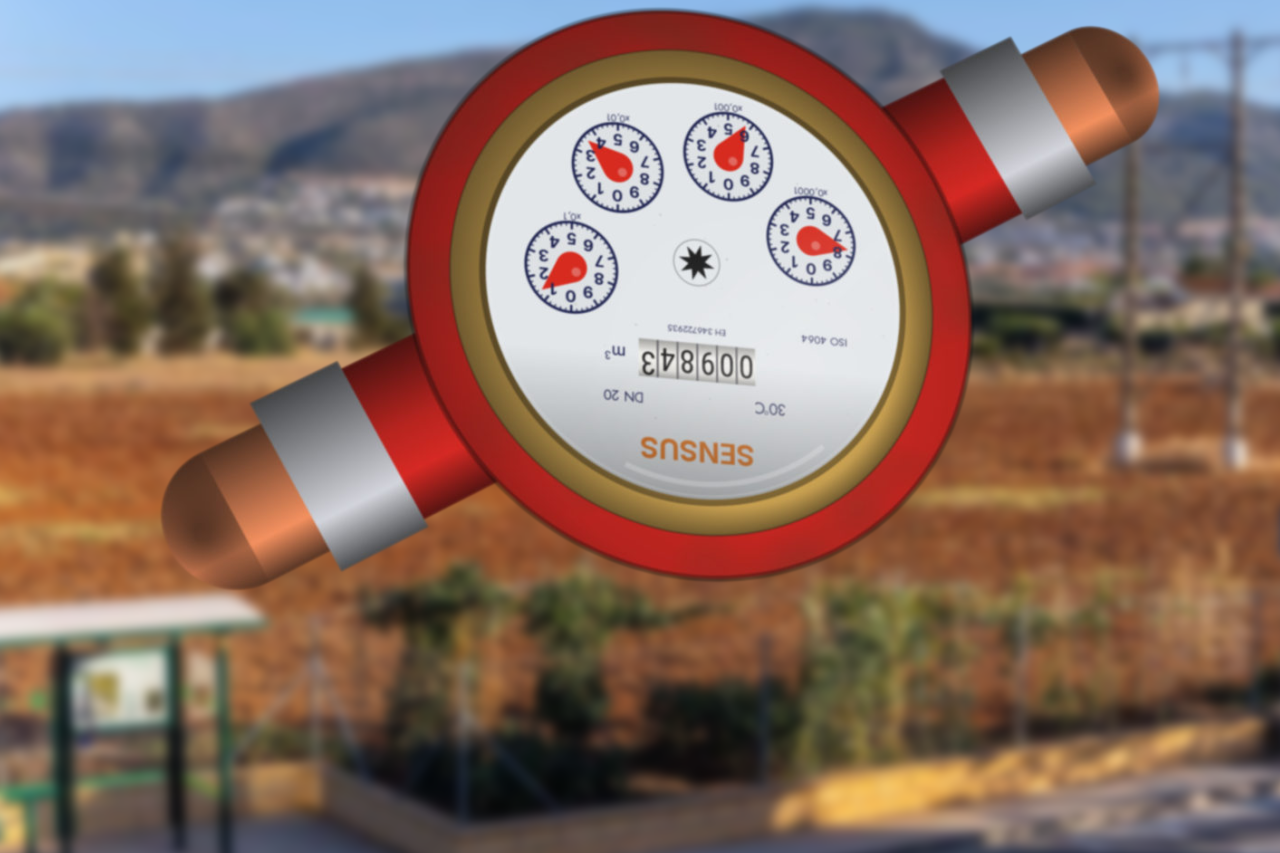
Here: 9843.1357 (m³)
